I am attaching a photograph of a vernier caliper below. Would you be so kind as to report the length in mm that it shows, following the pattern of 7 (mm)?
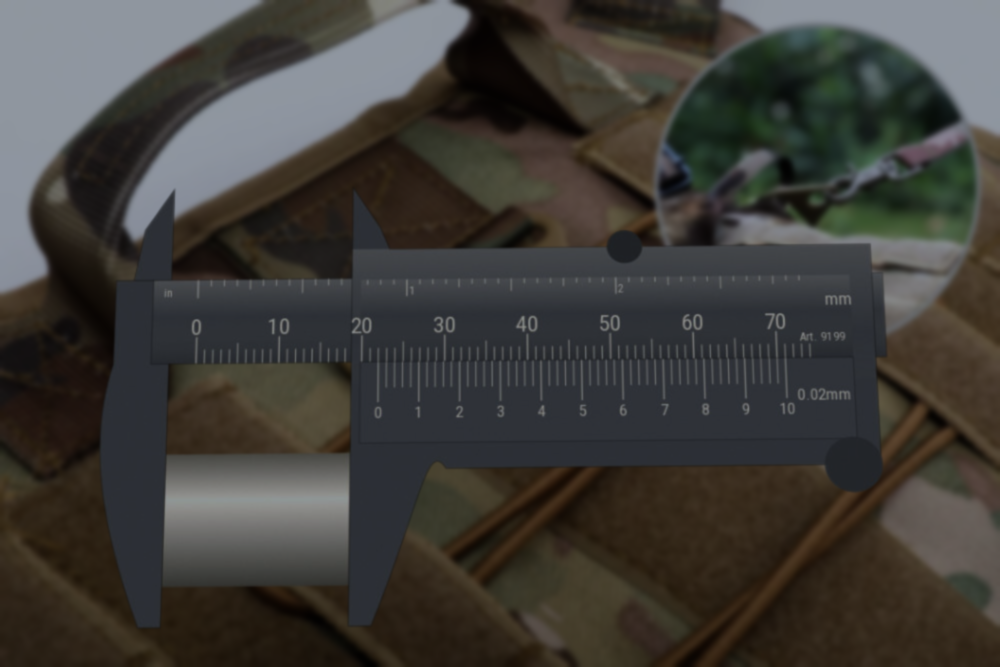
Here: 22.0 (mm)
